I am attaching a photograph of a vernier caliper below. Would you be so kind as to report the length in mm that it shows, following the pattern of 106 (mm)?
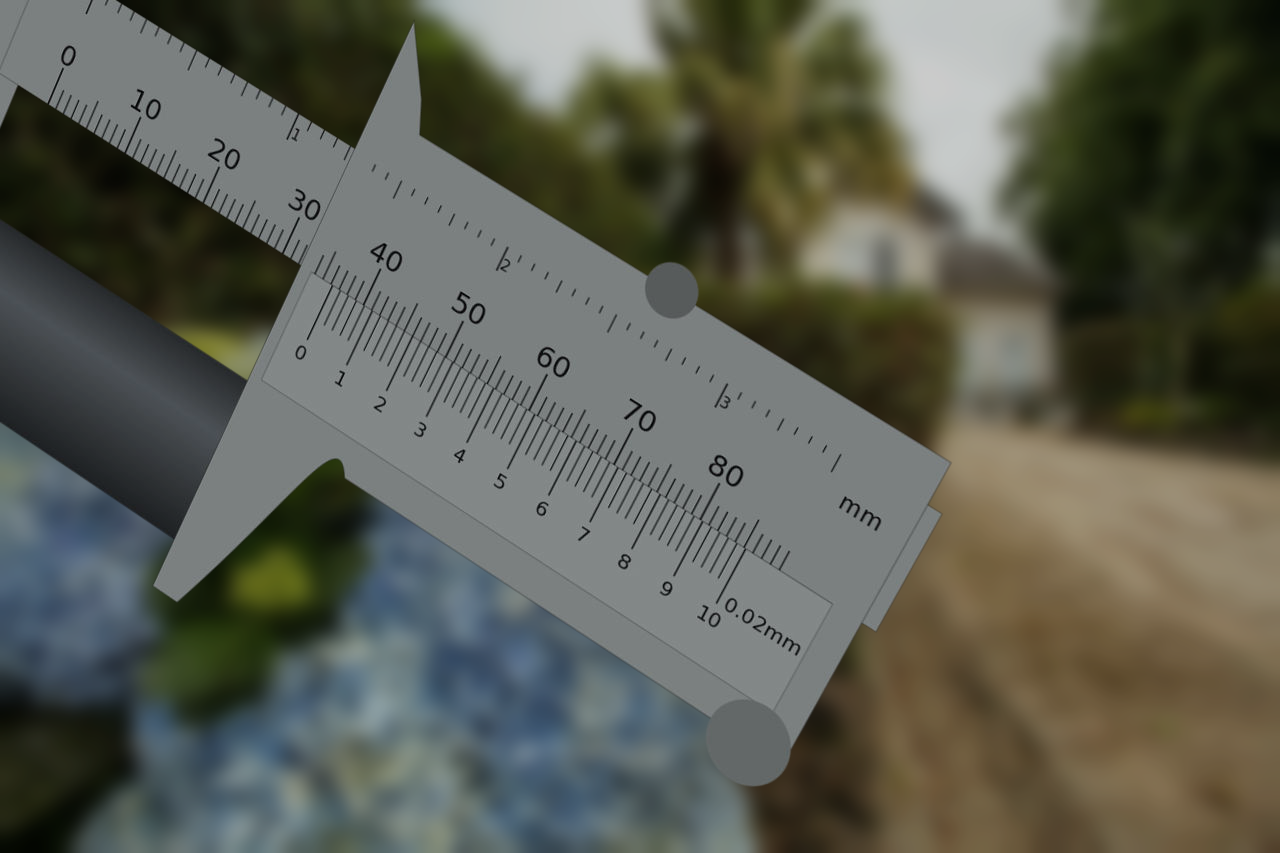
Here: 36.2 (mm)
